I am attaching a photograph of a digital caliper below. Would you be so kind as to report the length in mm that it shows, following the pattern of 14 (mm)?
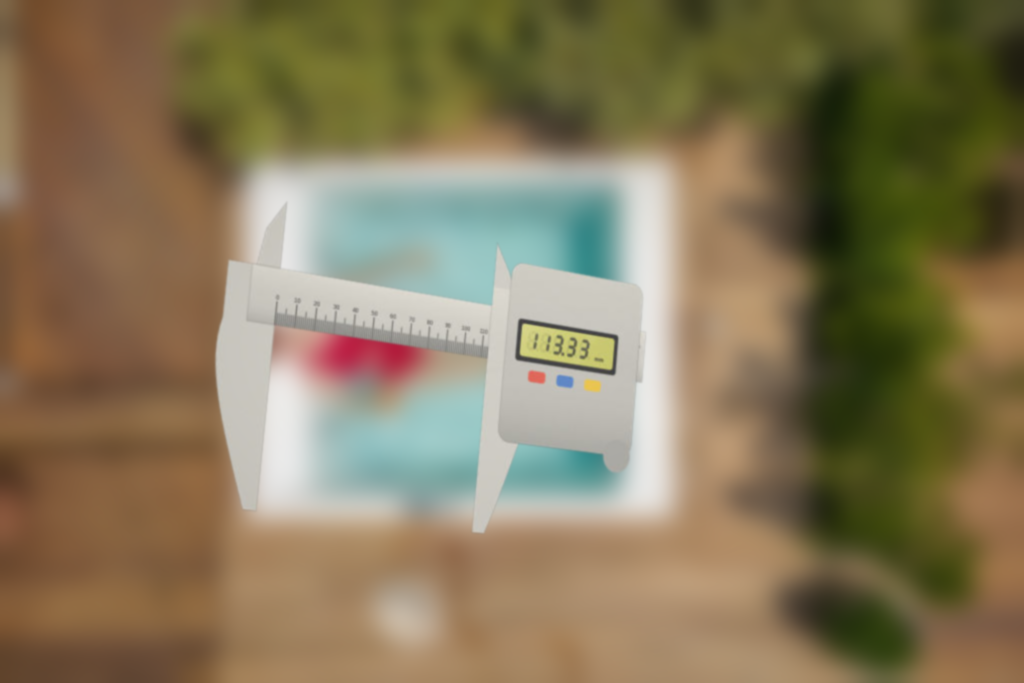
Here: 113.33 (mm)
